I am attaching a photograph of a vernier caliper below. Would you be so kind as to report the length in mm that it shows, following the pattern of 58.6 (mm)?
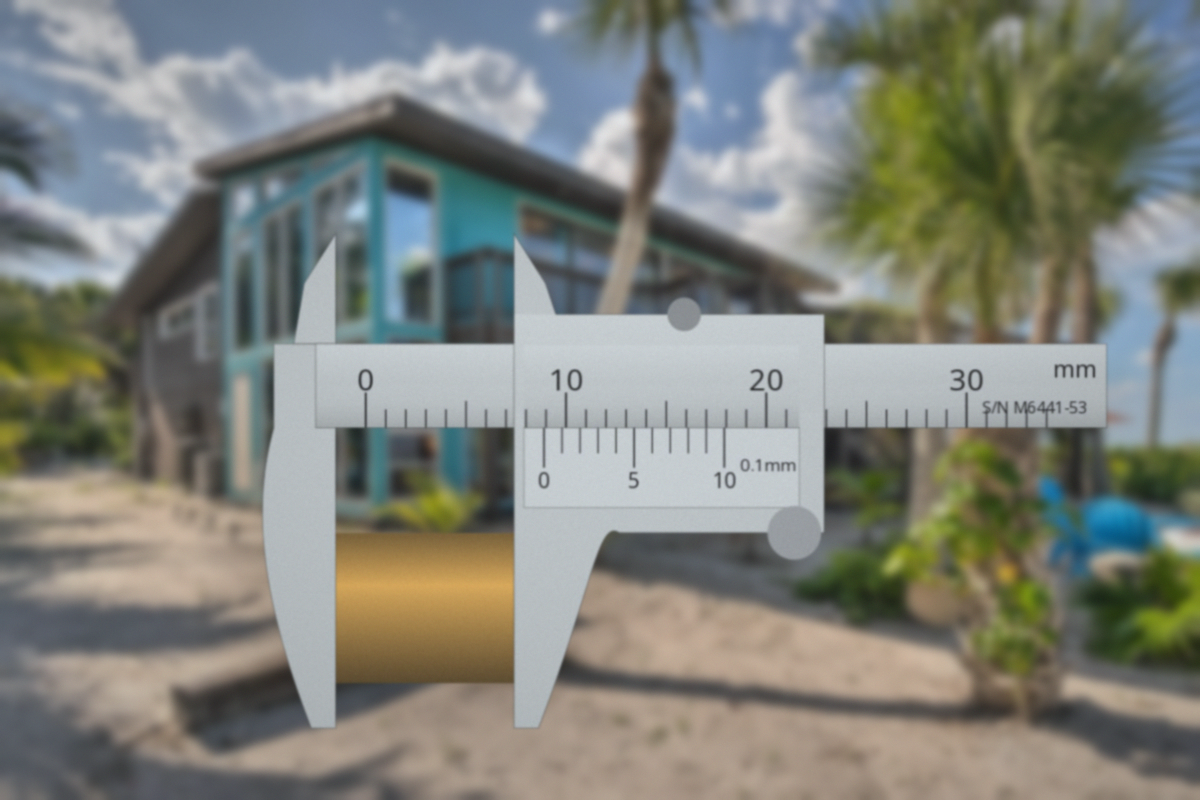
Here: 8.9 (mm)
